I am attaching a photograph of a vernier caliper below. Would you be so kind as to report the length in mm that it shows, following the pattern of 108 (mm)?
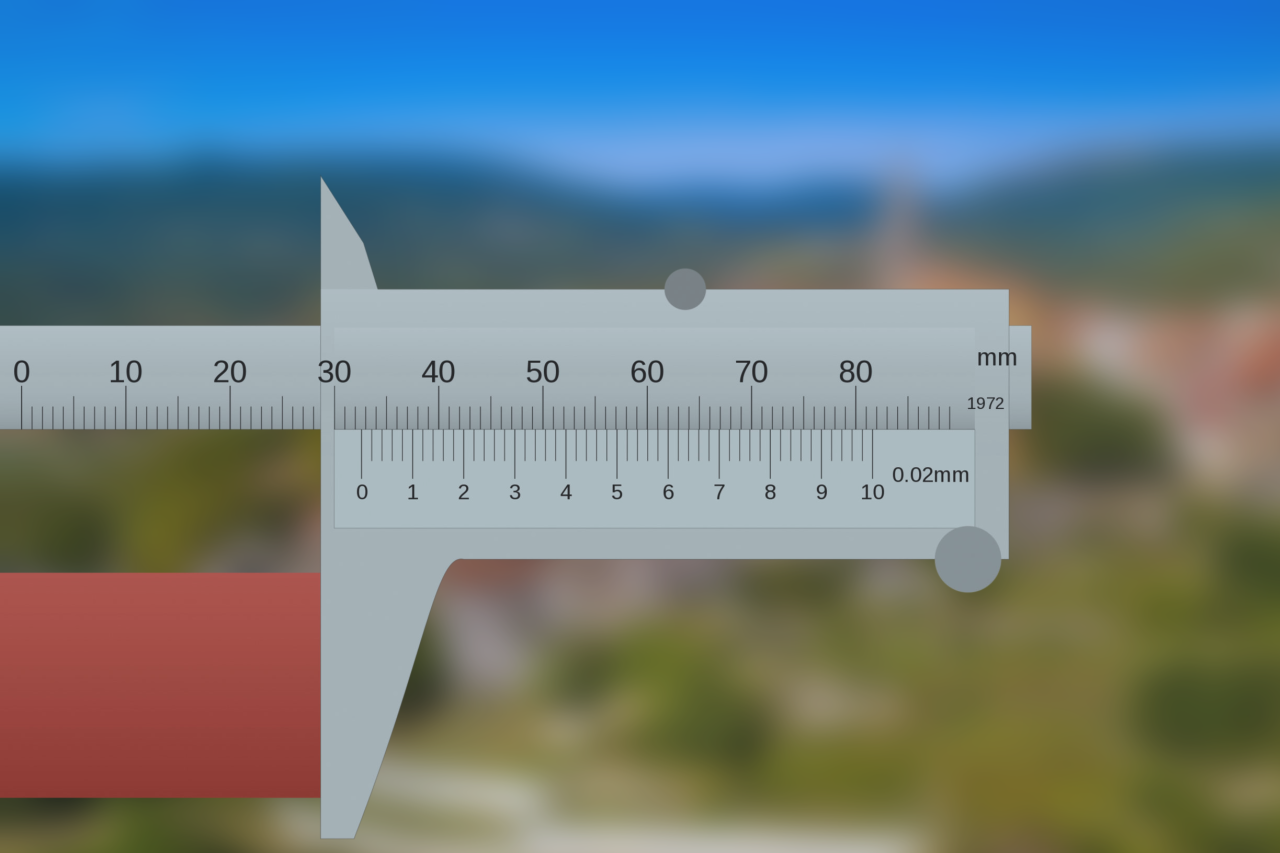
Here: 32.6 (mm)
